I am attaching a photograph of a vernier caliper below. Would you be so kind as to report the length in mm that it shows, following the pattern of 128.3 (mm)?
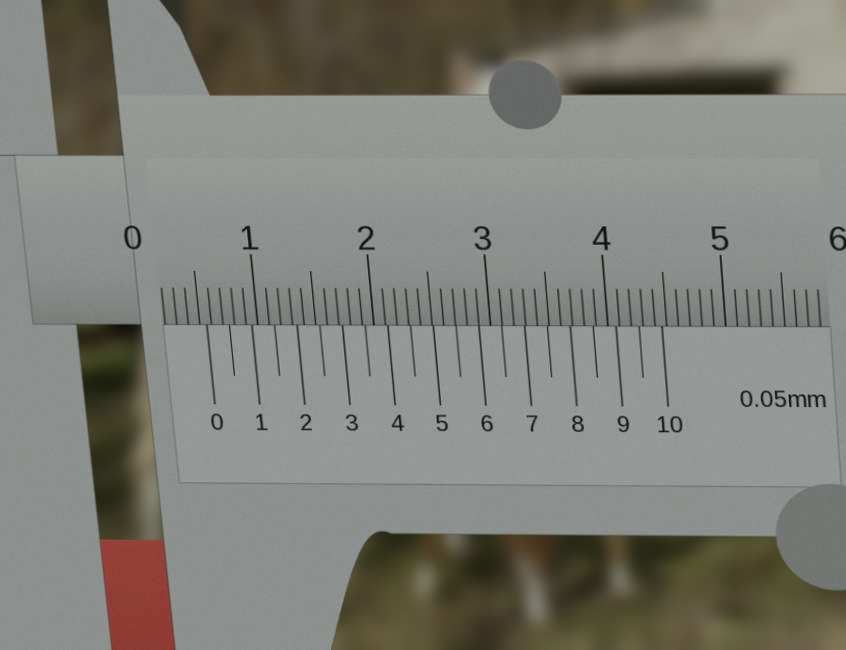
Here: 5.6 (mm)
